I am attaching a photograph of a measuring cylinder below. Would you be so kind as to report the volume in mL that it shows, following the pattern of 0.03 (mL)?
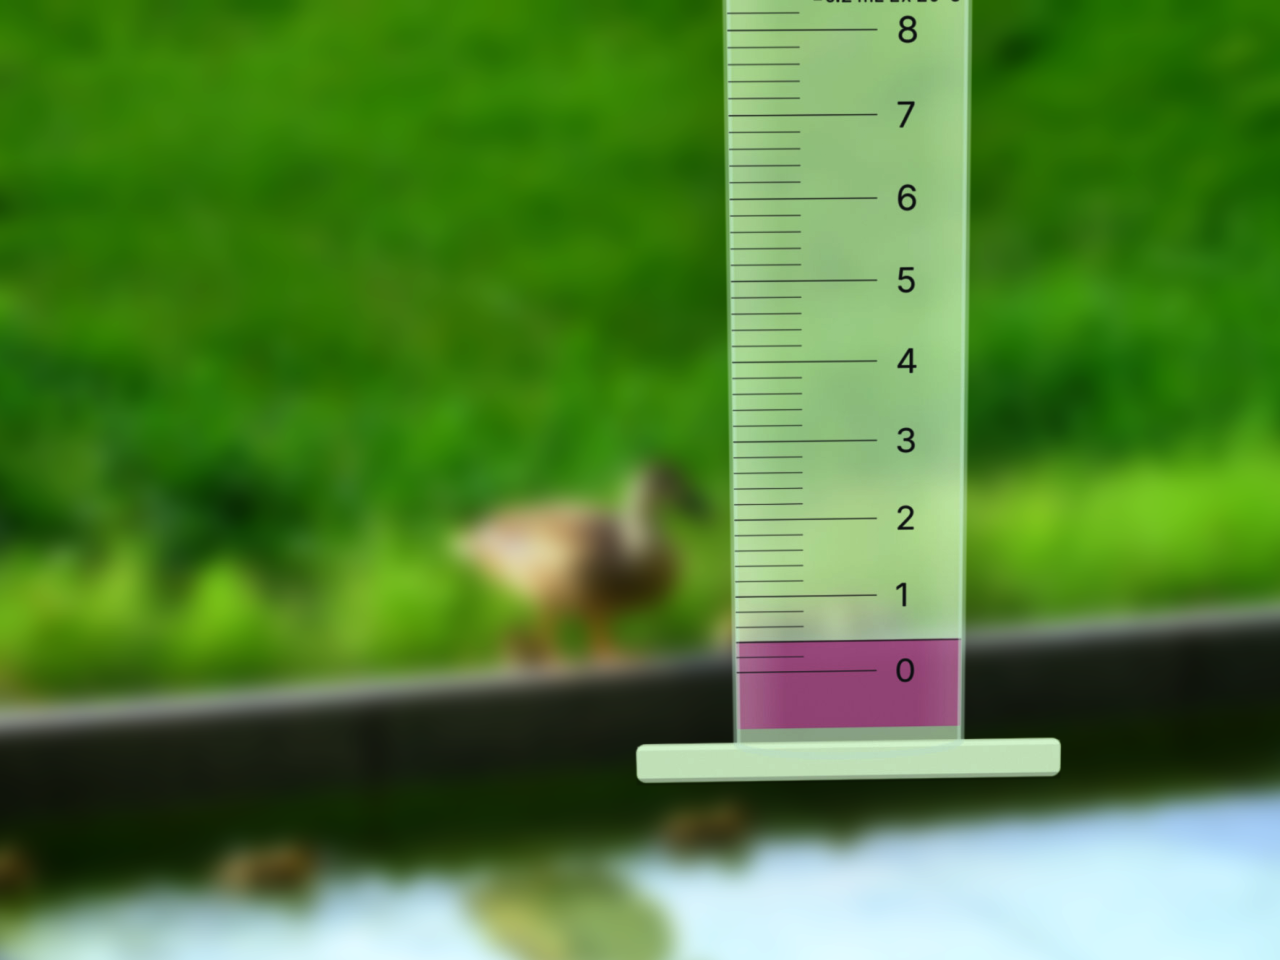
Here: 0.4 (mL)
